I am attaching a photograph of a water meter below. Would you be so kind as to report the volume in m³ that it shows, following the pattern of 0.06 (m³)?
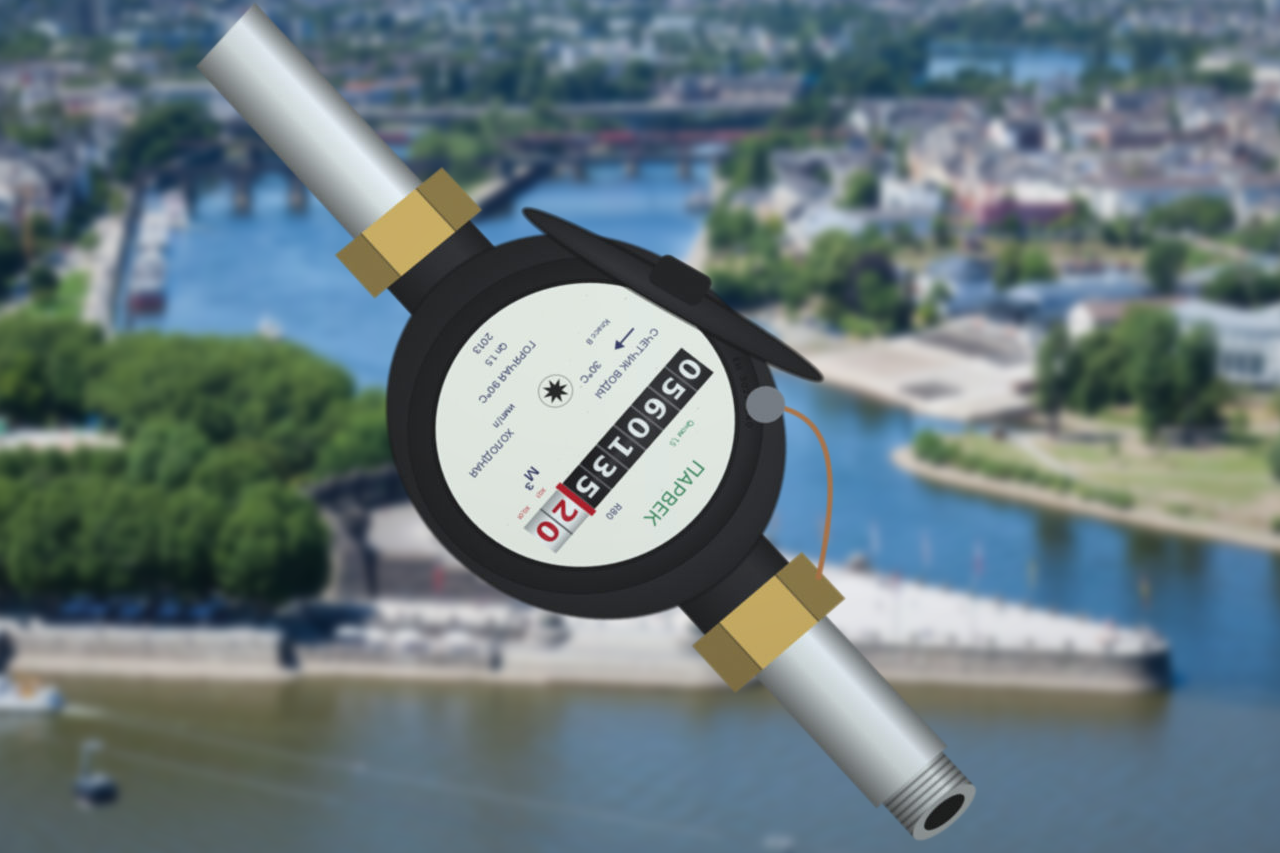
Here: 560135.20 (m³)
